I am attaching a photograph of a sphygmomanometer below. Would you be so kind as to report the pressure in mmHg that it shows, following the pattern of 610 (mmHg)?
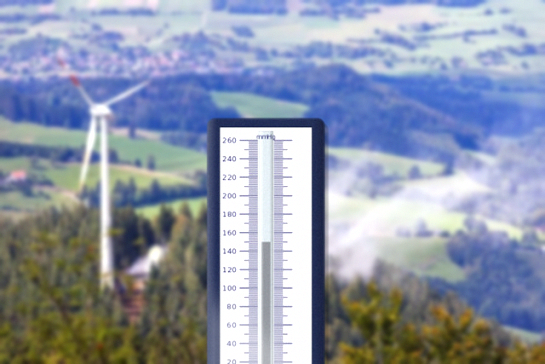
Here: 150 (mmHg)
